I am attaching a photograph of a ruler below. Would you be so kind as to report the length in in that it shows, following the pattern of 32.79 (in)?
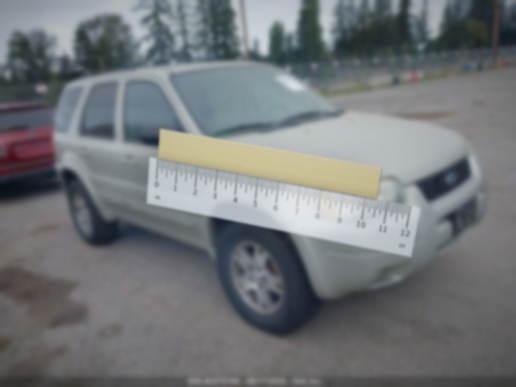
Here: 10.5 (in)
